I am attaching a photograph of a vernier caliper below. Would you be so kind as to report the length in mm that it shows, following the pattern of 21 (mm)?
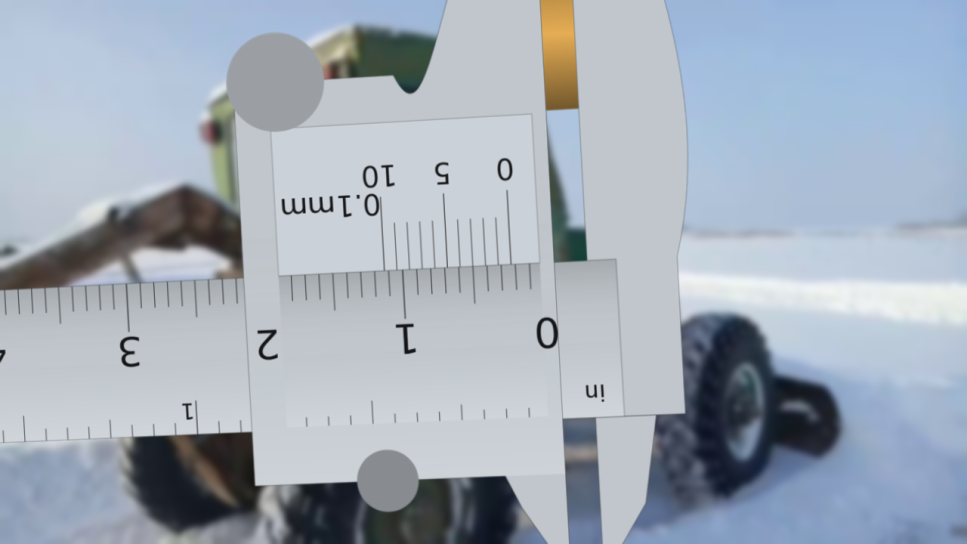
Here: 2.3 (mm)
